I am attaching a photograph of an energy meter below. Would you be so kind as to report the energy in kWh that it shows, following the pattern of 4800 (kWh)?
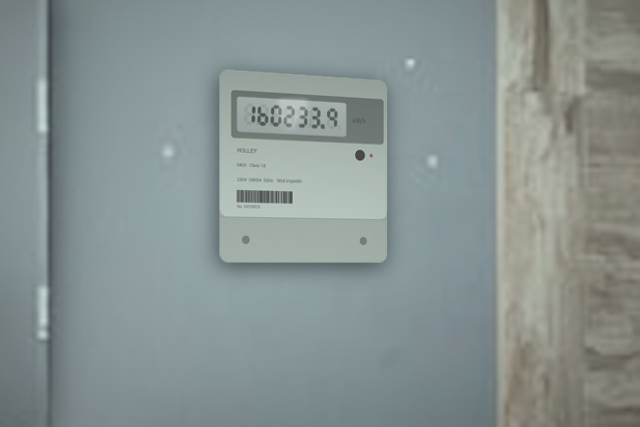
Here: 160233.9 (kWh)
